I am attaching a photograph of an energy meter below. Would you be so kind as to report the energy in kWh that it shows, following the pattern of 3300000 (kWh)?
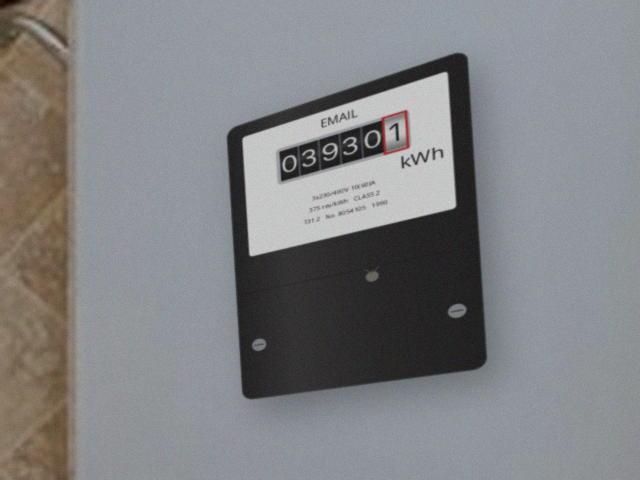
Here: 3930.1 (kWh)
